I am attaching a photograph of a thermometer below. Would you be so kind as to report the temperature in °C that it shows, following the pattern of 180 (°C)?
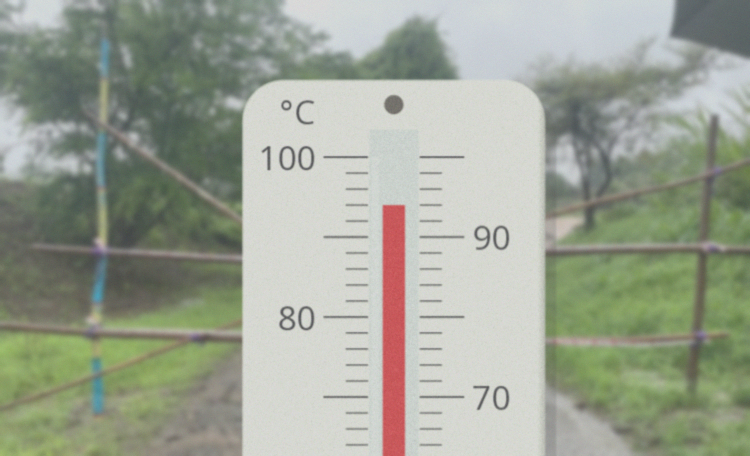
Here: 94 (°C)
